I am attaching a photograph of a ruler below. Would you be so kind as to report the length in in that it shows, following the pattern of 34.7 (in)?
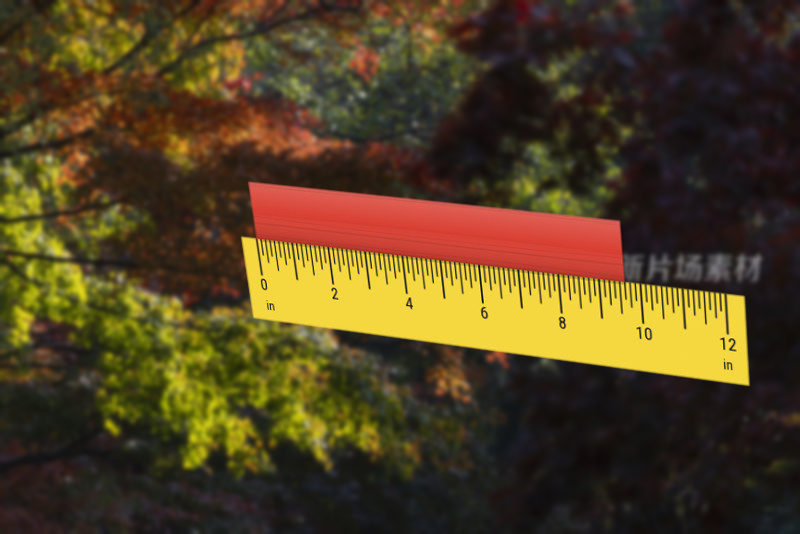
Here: 9.625 (in)
